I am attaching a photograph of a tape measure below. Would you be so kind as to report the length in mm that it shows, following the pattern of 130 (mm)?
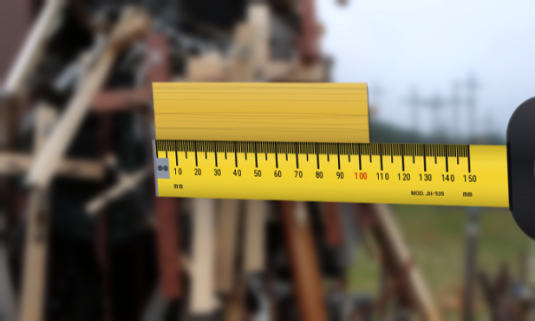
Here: 105 (mm)
